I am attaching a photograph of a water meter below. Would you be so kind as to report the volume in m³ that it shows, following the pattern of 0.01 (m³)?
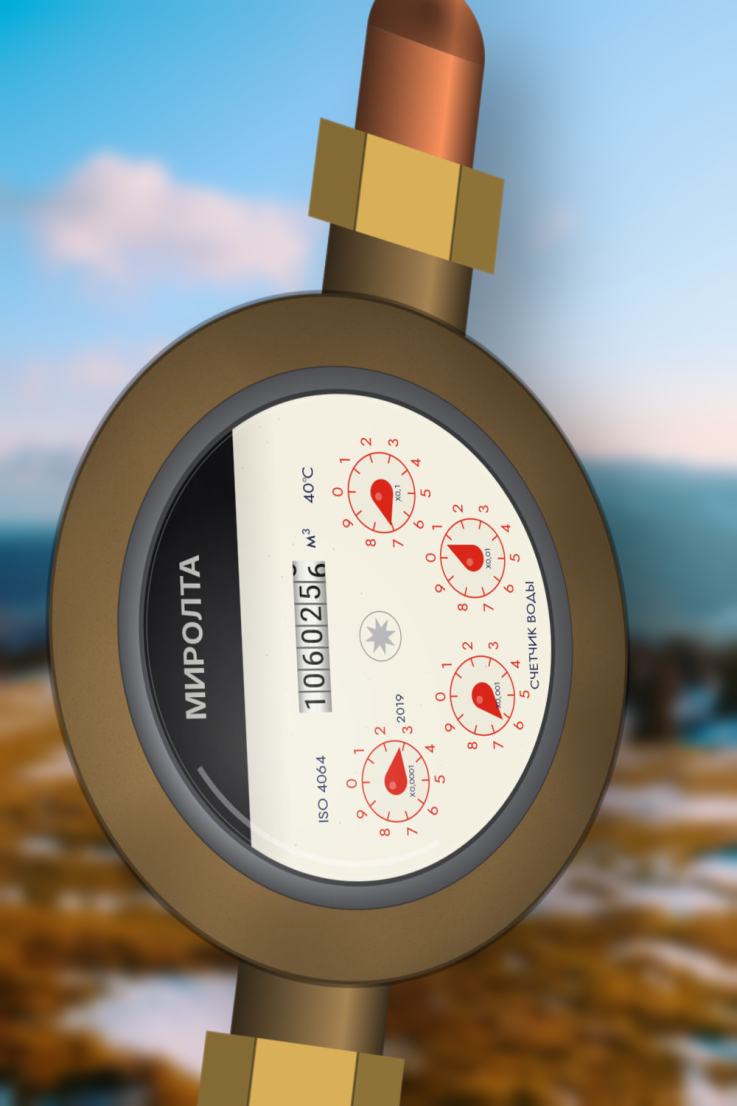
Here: 1060255.7062 (m³)
